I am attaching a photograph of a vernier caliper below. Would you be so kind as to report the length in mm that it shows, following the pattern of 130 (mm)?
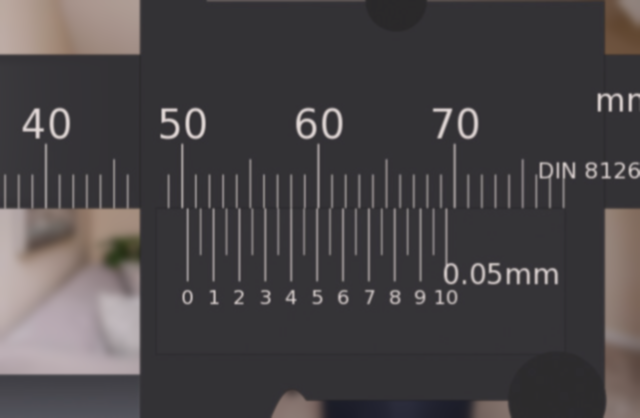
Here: 50.4 (mm)
